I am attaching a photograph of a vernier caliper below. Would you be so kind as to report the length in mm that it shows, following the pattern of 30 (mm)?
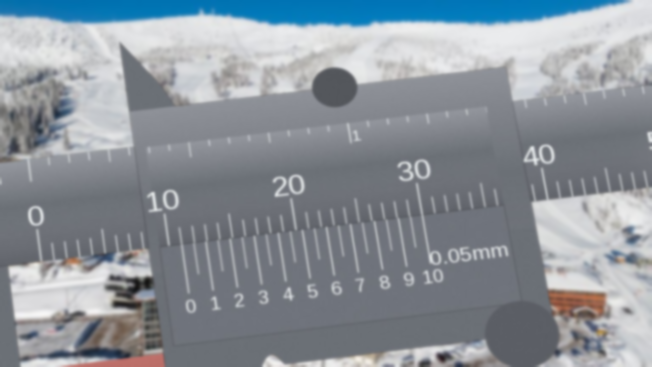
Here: 11.0 (mm)
